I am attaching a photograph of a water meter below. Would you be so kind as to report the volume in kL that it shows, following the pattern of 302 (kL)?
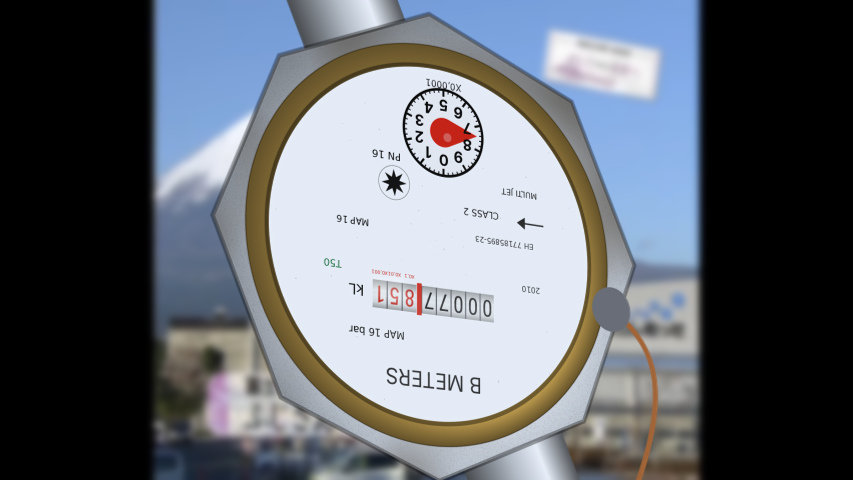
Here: 77.8517 (kL)
